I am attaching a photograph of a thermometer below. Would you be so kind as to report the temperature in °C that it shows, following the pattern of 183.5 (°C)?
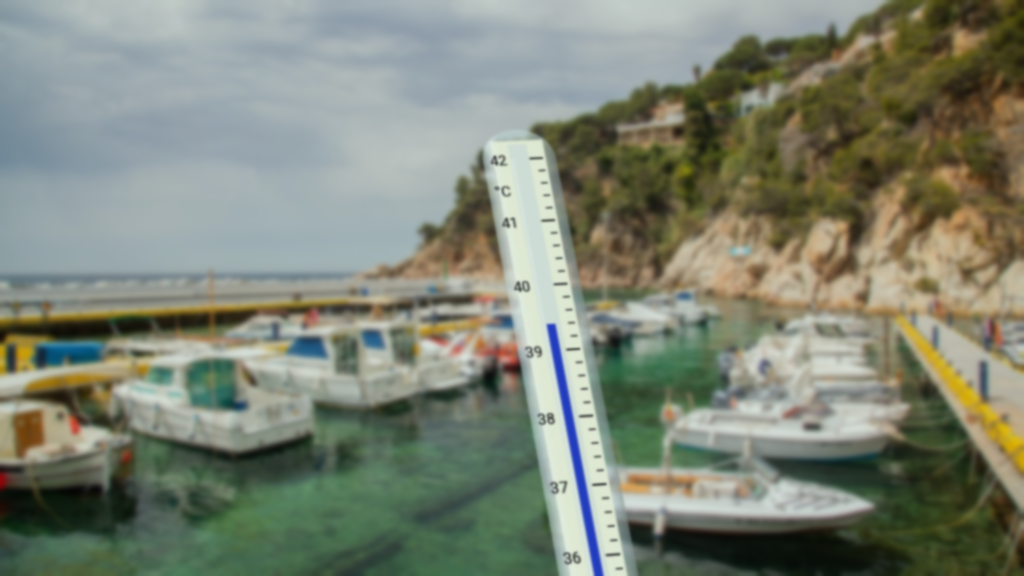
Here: 39.4 (°C)
